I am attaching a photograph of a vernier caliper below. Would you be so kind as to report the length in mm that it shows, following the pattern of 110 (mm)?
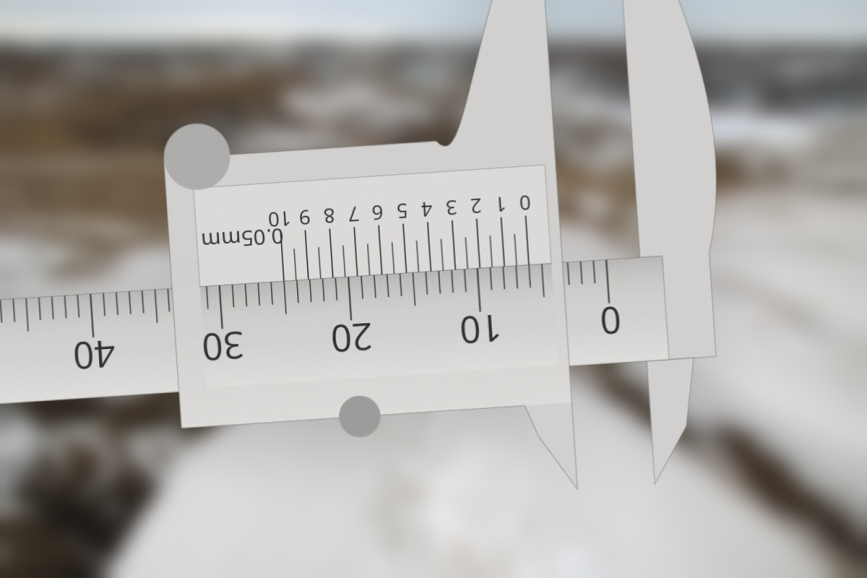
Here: 6.0 (mm)
